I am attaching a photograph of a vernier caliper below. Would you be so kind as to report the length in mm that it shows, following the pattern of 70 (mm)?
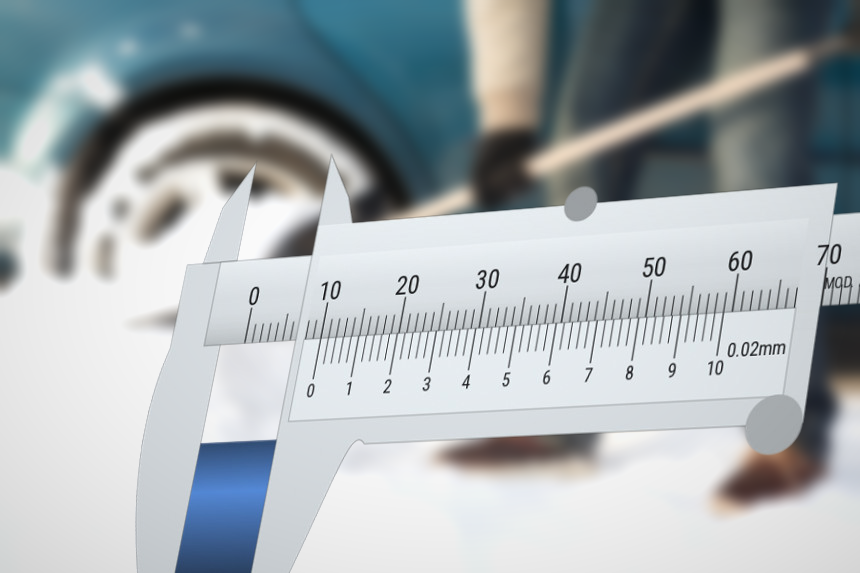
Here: 10.0 (mm)
